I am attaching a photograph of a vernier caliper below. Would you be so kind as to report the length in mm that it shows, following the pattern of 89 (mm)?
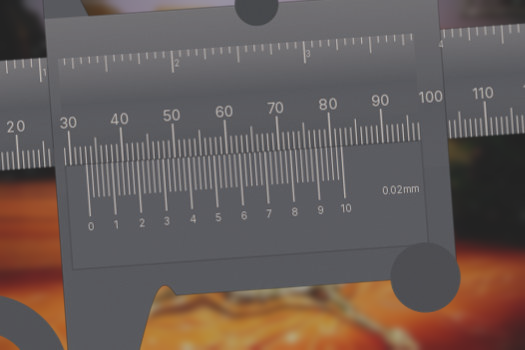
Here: 33.0 (mm)
